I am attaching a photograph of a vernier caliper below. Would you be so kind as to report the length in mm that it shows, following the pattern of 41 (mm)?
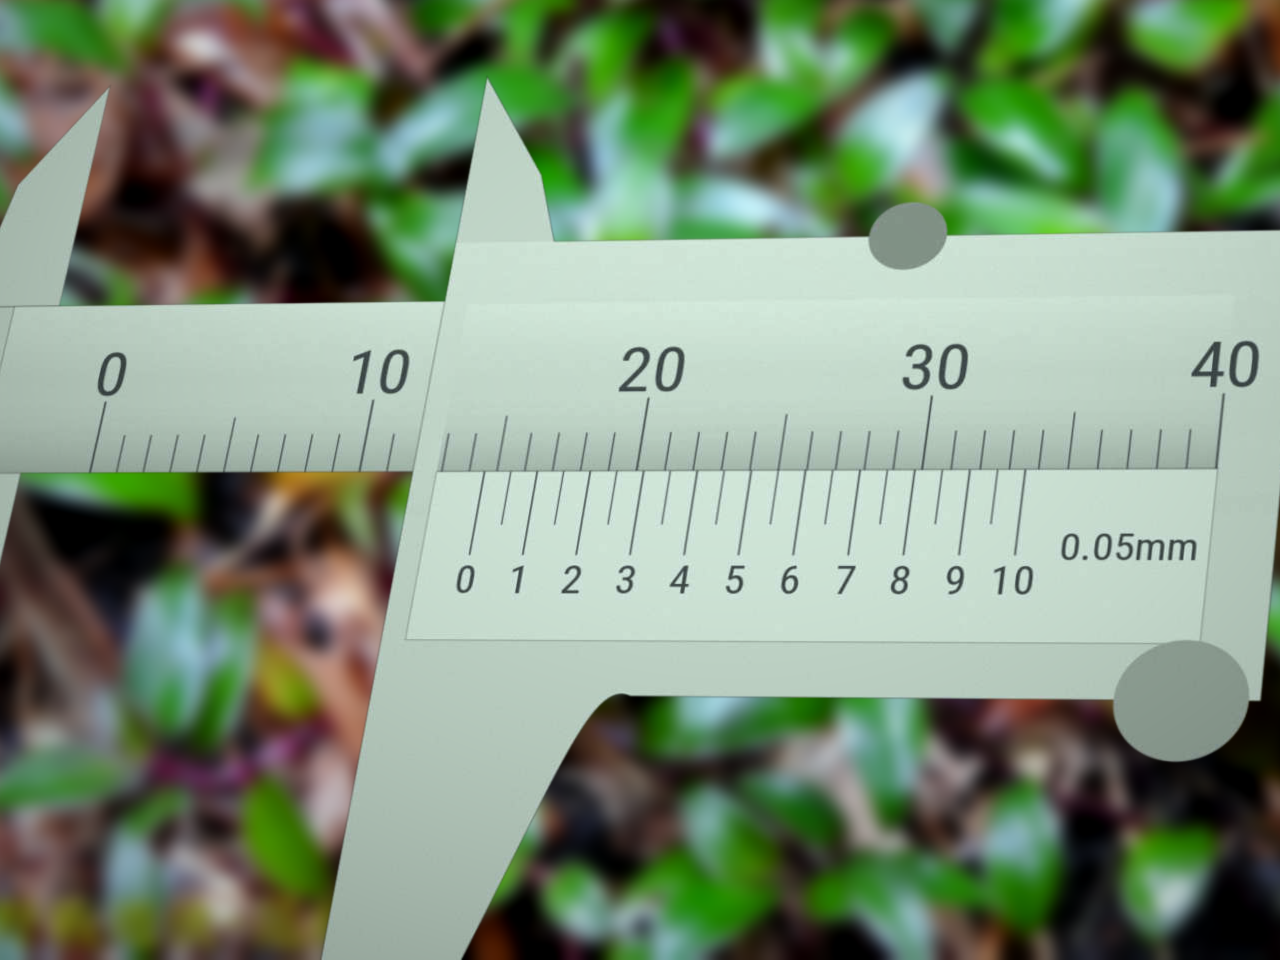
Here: 14.55 (mm)
